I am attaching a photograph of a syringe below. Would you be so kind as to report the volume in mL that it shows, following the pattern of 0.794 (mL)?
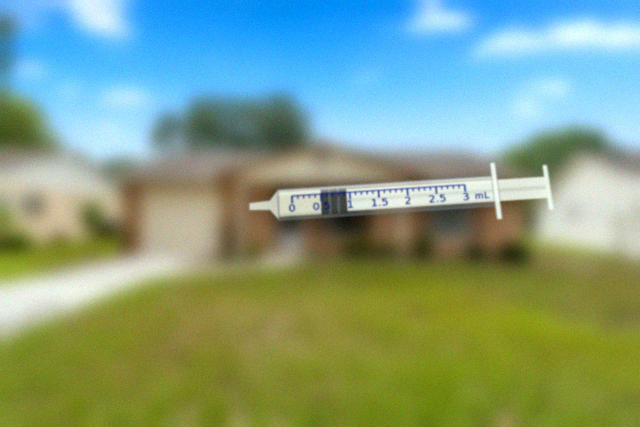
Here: 0.5 (mL)
